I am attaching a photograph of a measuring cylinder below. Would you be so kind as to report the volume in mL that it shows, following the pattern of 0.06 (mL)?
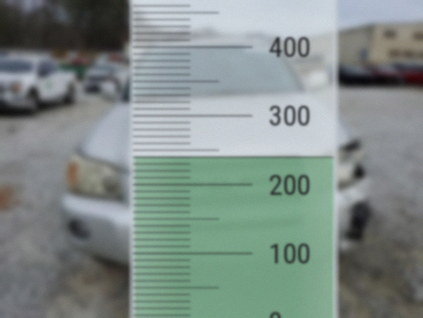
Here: 240 (mL)
